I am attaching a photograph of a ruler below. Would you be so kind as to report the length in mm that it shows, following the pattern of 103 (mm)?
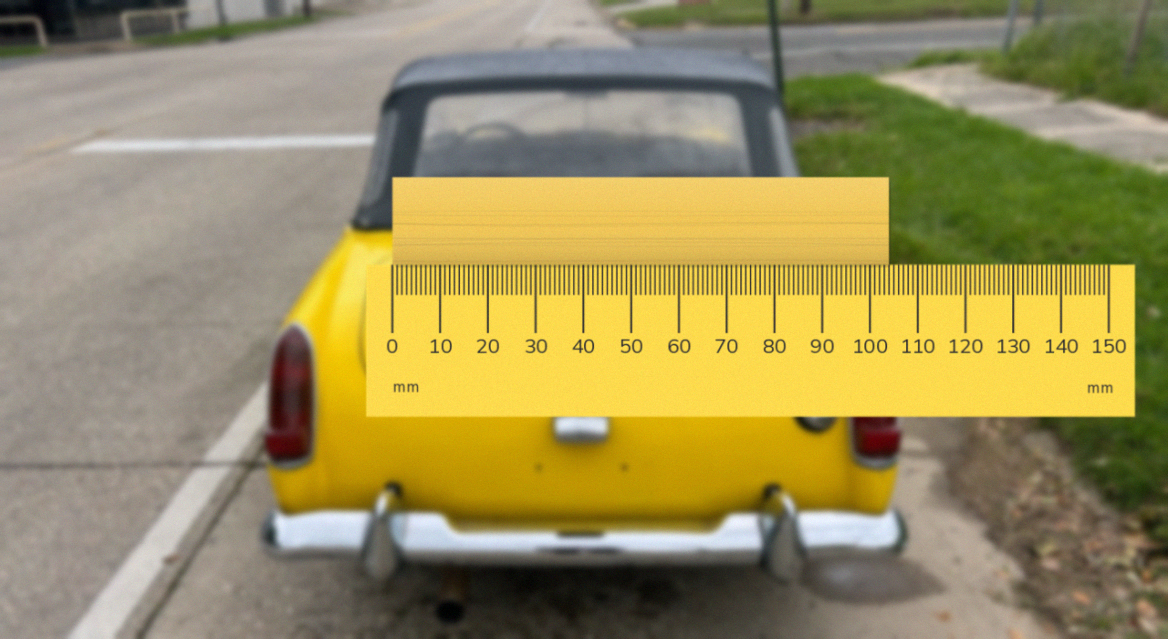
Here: 104 (mm)
